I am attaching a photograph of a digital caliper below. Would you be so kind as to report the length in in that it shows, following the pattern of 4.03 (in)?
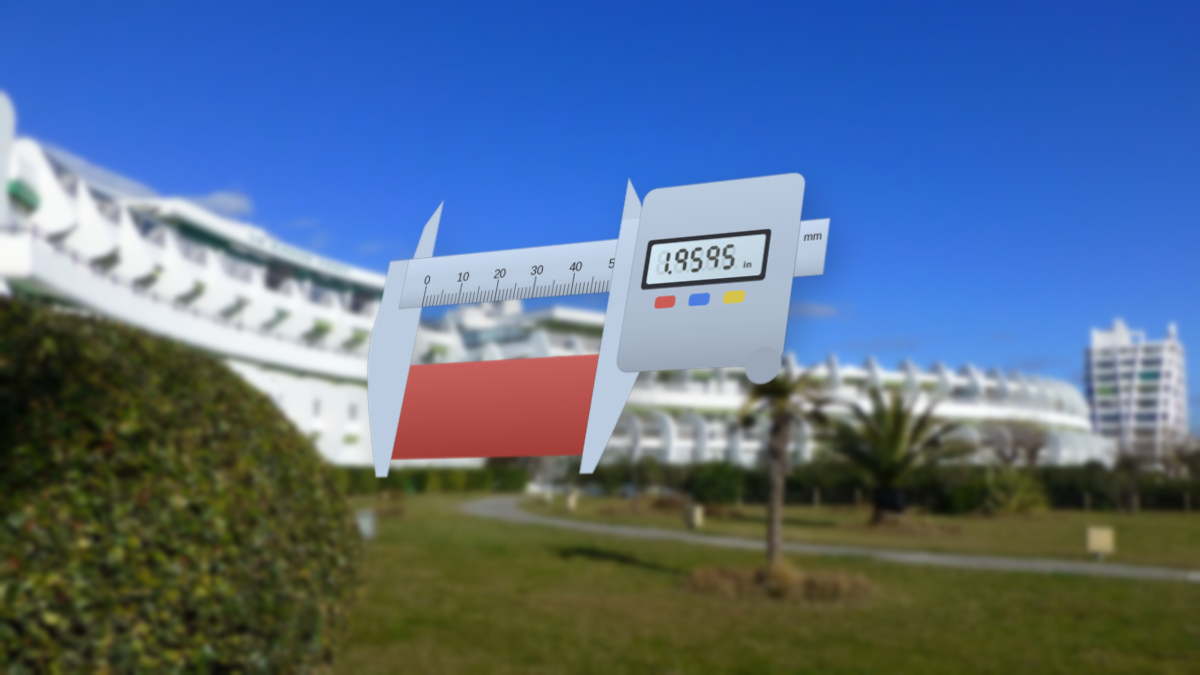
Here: 1.9595 (in)
